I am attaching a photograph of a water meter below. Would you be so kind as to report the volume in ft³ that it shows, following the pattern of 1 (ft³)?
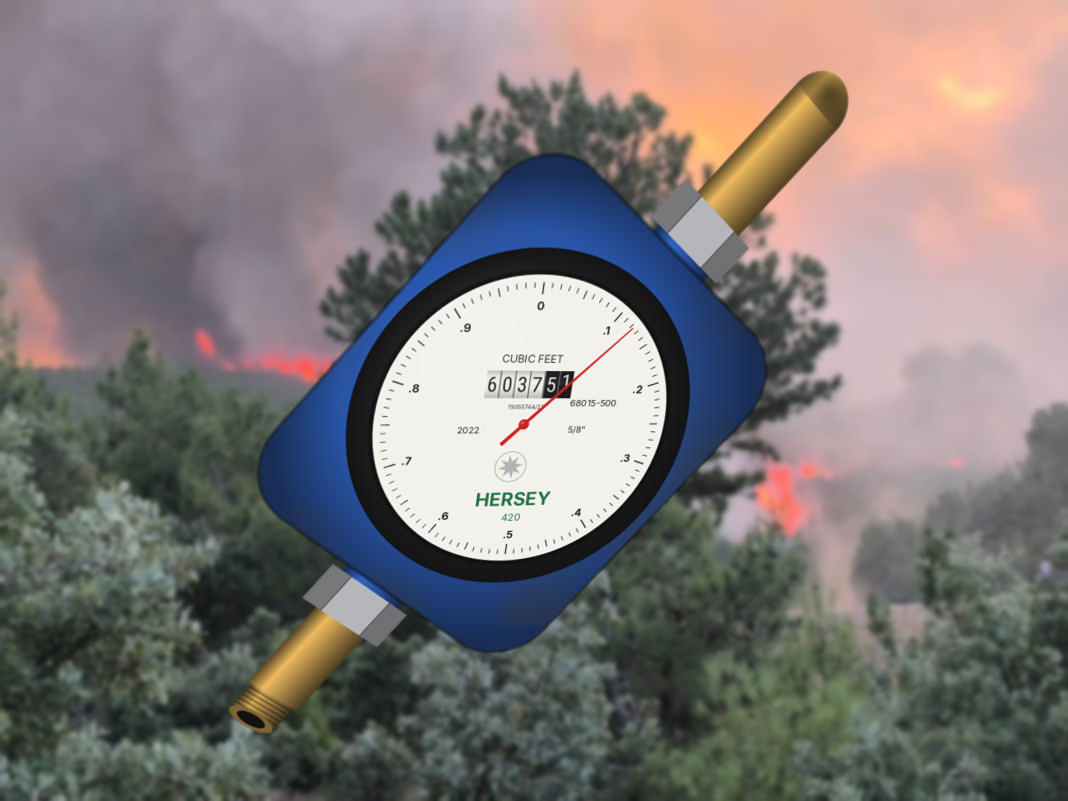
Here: 603751.12 (ft³)
